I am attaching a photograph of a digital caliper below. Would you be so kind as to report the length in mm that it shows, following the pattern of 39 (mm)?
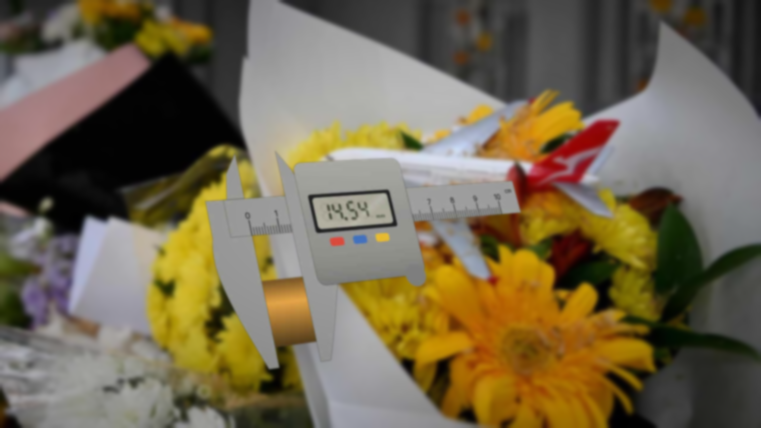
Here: 14.54 (mm)
